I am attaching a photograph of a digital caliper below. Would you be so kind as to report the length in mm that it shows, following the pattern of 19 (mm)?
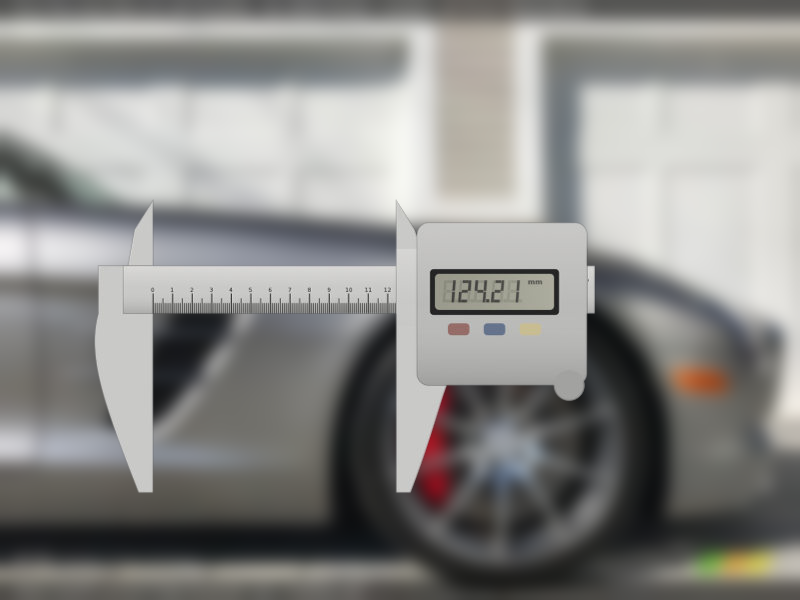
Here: 124.21 (mm)
